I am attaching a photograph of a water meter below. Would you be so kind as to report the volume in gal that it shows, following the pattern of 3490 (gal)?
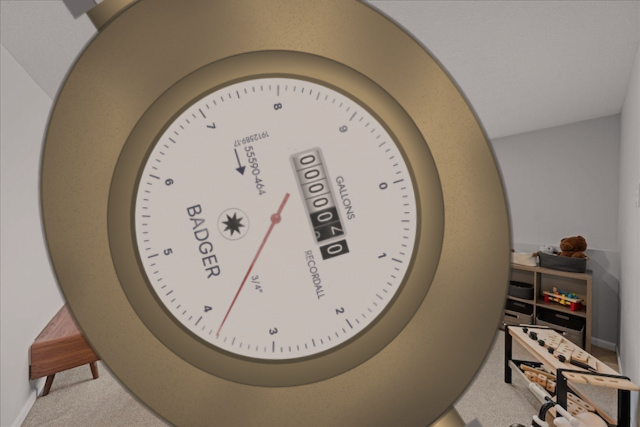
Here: 23.7 (gal)
